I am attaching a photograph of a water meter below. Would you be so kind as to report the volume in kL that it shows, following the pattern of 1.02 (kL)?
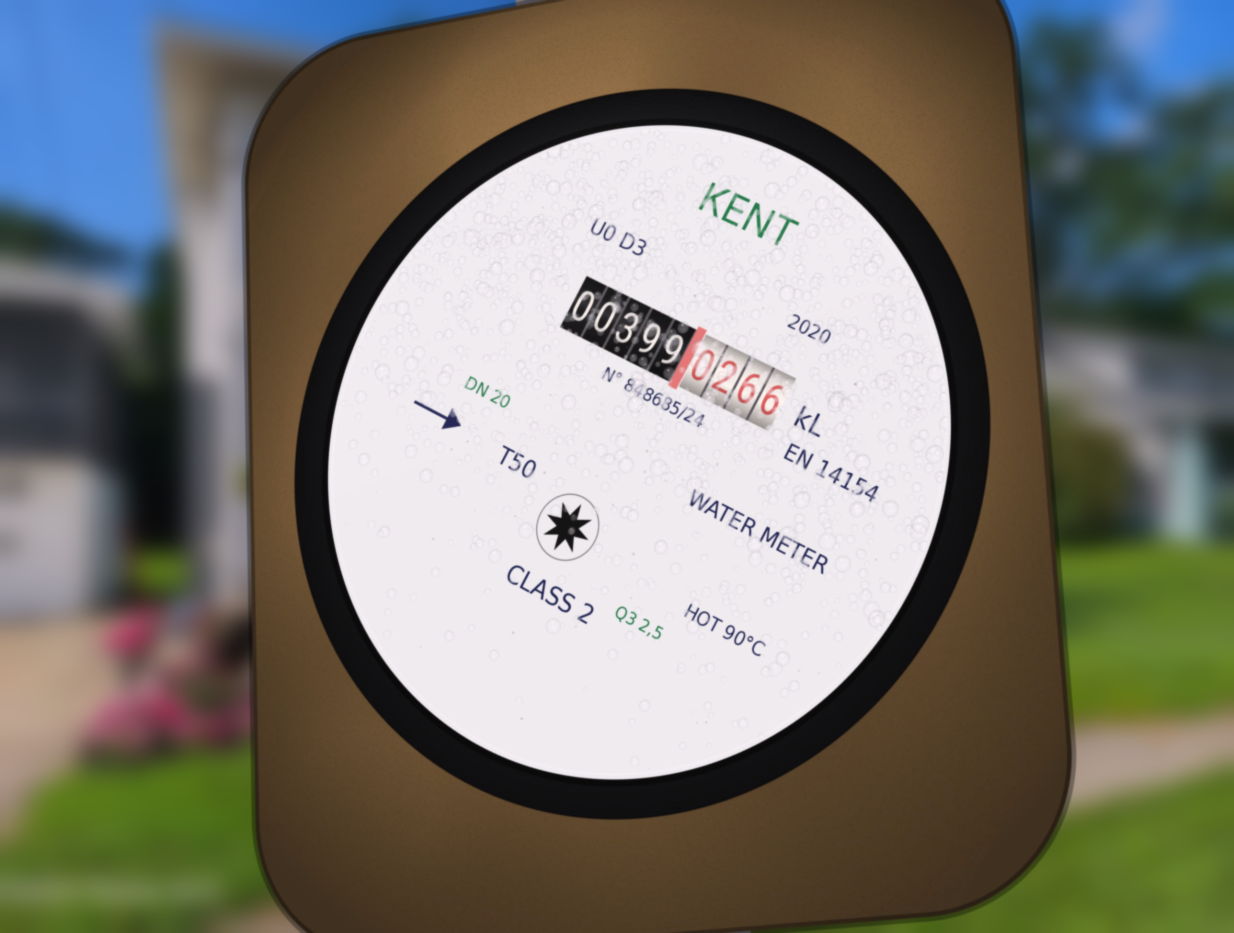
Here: 399.0266 (kL)
